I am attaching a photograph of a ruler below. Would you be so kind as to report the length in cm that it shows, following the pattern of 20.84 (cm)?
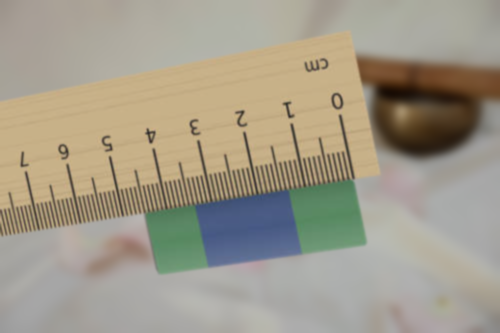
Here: 4.5 (cm)
